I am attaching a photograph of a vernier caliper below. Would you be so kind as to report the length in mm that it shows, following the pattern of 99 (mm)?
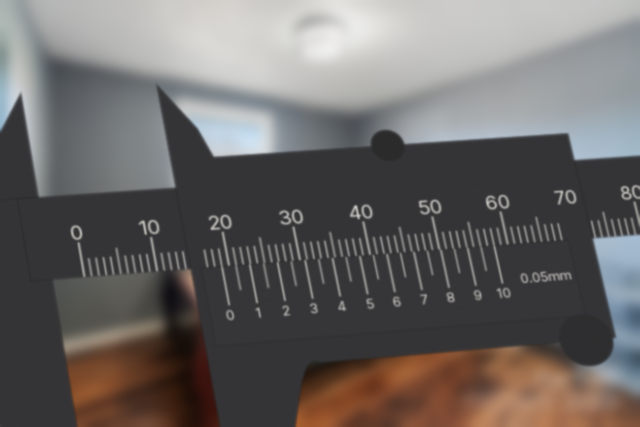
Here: 19.0 (mm)
